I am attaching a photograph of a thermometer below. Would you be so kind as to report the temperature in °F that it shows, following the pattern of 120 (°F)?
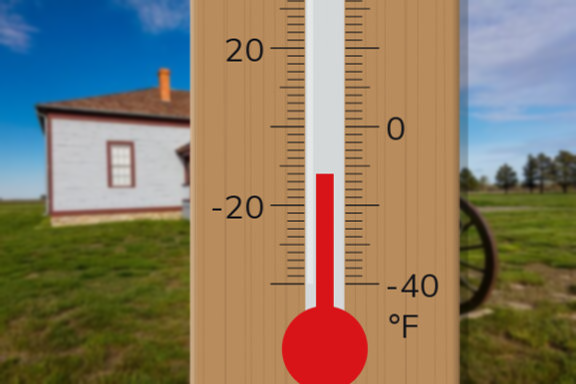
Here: -12 (°F)
